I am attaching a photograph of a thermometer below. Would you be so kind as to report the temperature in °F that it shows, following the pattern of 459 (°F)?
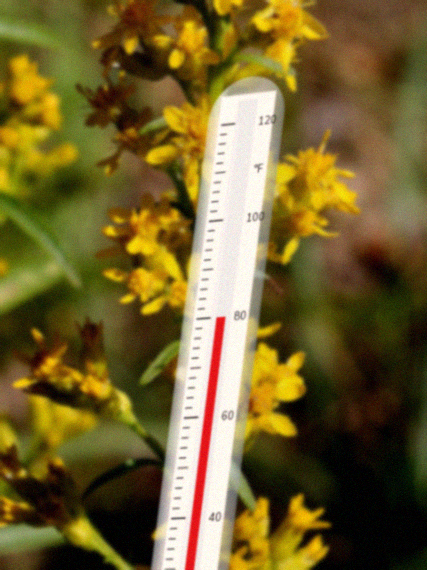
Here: 80 (°F)
